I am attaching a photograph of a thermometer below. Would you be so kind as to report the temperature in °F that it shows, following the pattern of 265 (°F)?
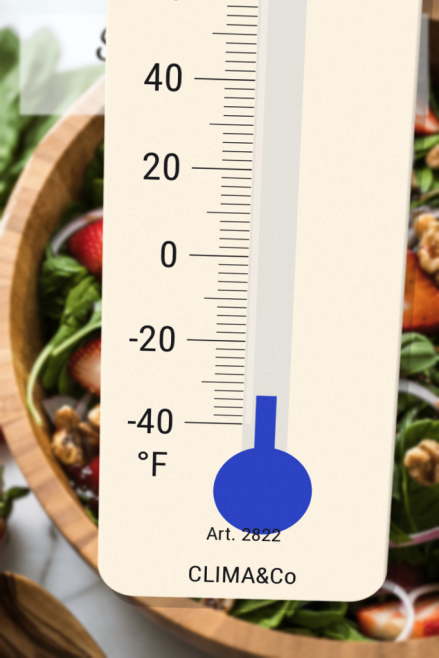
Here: -33 (°F)
